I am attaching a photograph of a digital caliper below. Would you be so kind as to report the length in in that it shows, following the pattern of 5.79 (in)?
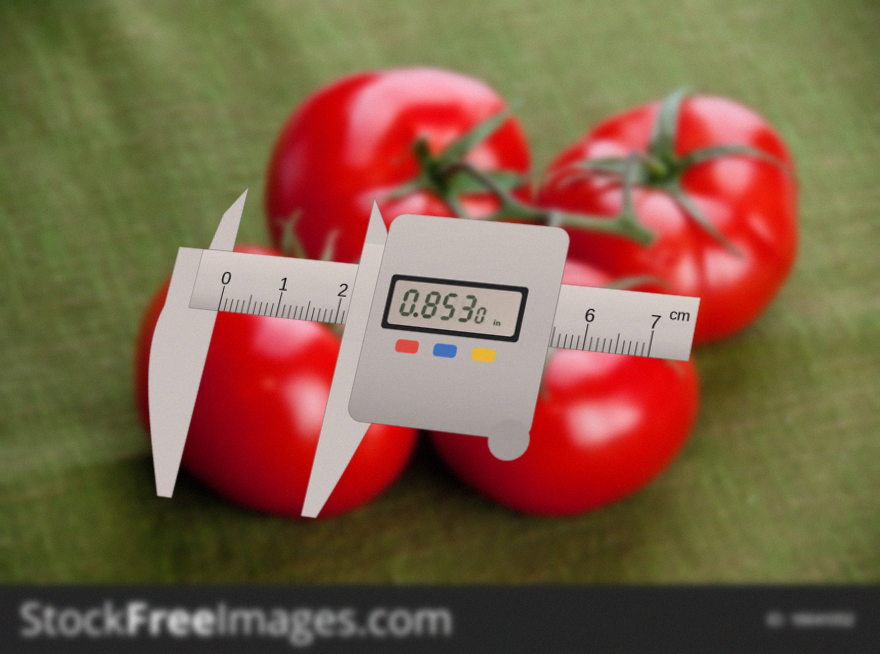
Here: 0.8530 (in)
